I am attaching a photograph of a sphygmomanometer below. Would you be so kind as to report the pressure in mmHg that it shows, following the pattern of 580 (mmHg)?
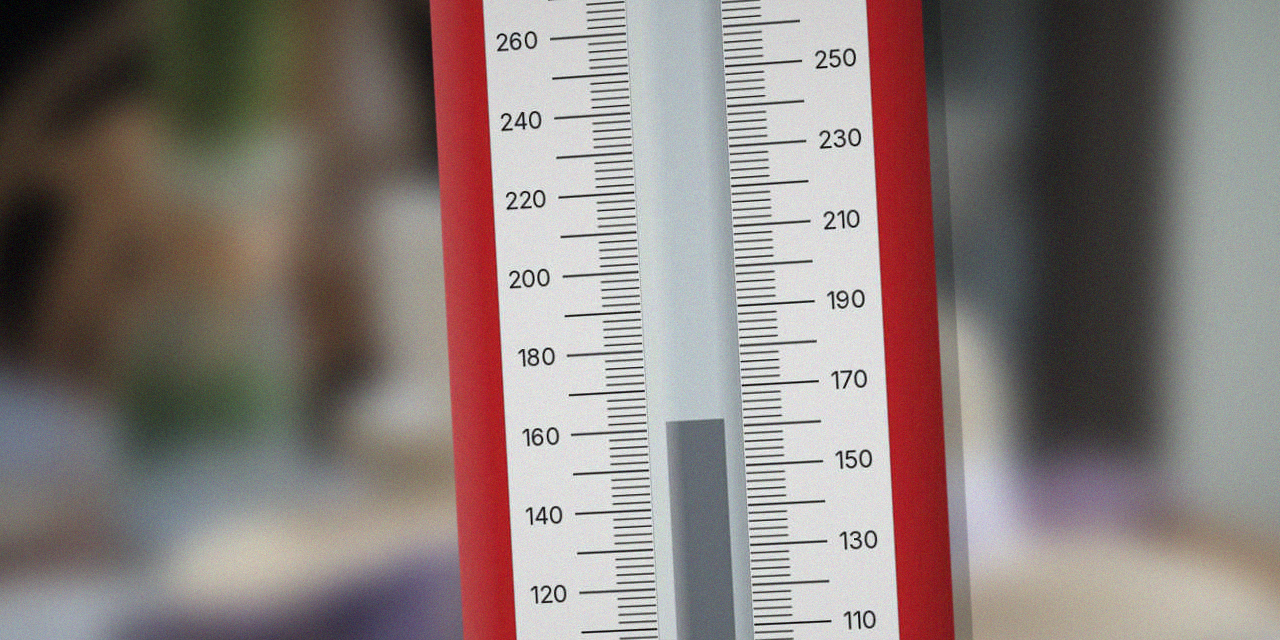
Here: 162 (mmHg)
